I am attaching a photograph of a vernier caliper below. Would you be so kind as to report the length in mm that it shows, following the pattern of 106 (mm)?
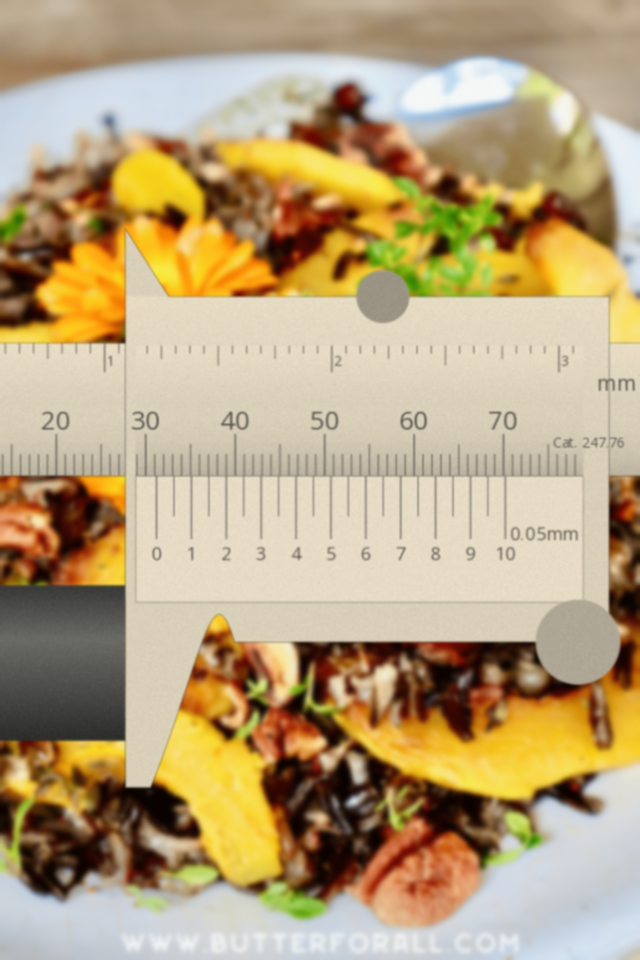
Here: 31.2 (mm)
